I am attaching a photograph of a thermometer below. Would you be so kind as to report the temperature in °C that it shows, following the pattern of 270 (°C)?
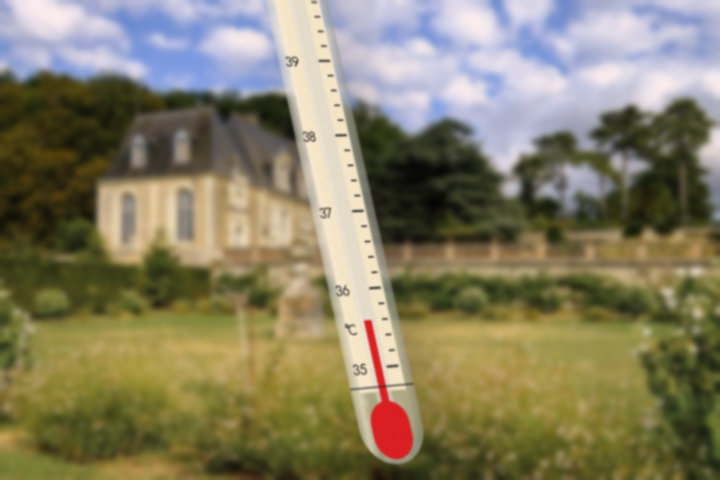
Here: 35.6 (°C)
